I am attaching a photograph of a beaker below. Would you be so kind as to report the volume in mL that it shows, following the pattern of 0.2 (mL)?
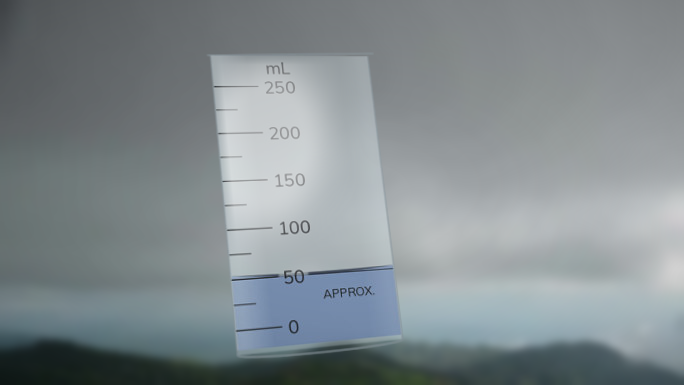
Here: 50 (mL)
